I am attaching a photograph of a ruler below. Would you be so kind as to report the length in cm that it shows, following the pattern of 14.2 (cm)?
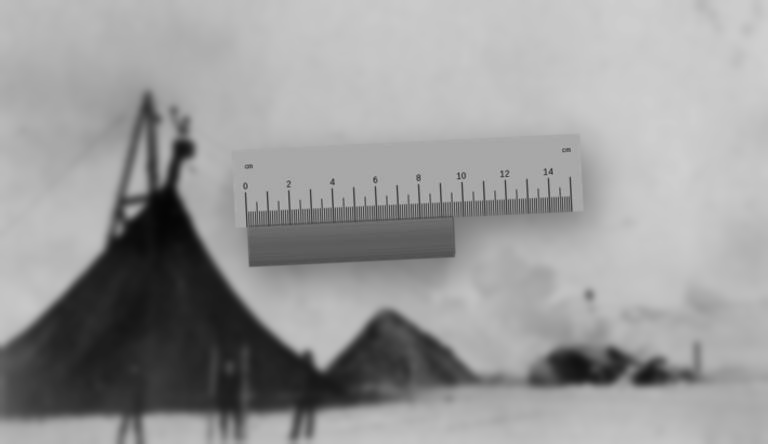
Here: 9.5 (cm)
